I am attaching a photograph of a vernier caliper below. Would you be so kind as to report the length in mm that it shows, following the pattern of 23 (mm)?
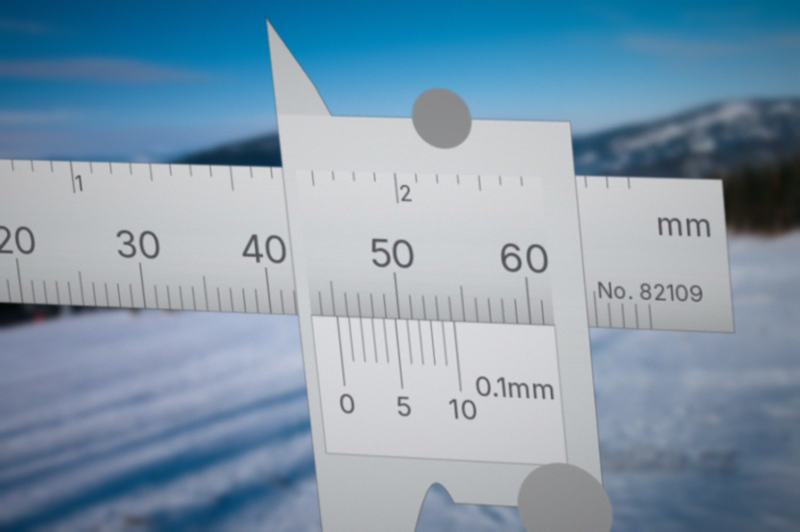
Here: 45.2 (mm)
